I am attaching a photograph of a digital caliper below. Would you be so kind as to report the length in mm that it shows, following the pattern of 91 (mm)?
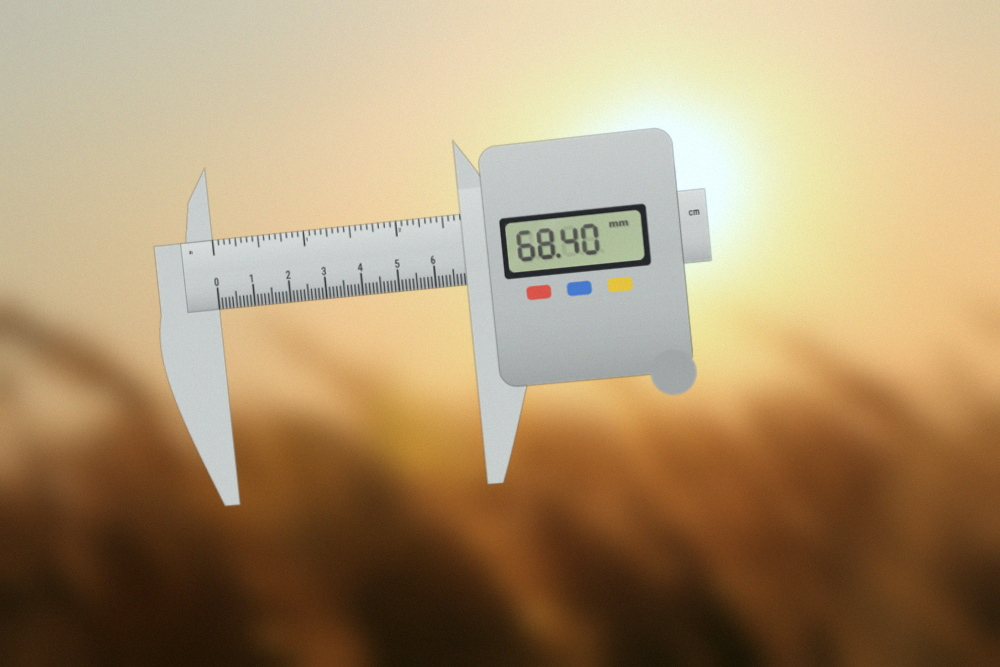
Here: 68.40 (mm)
